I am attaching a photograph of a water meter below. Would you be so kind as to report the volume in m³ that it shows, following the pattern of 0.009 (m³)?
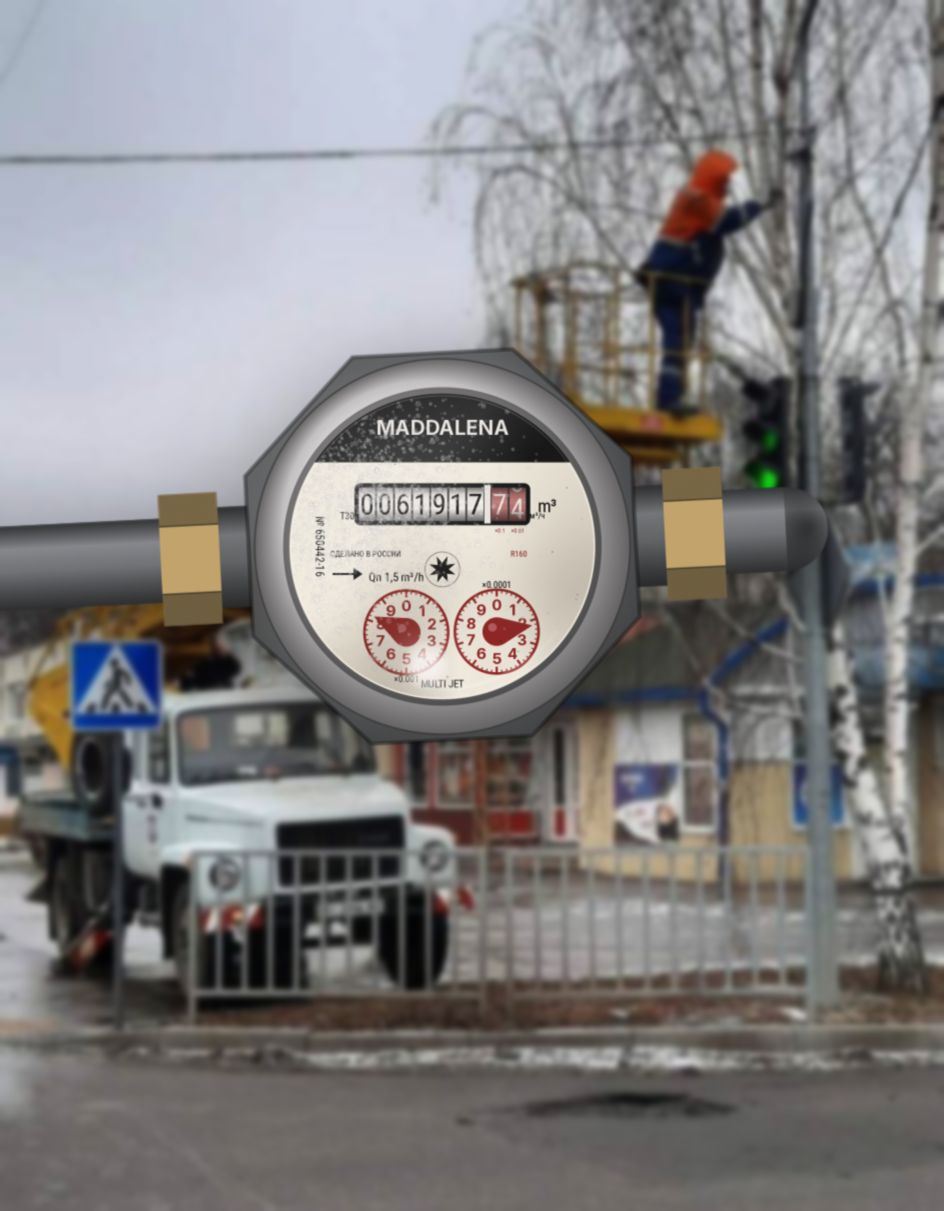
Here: 61917.7382 (m³)
